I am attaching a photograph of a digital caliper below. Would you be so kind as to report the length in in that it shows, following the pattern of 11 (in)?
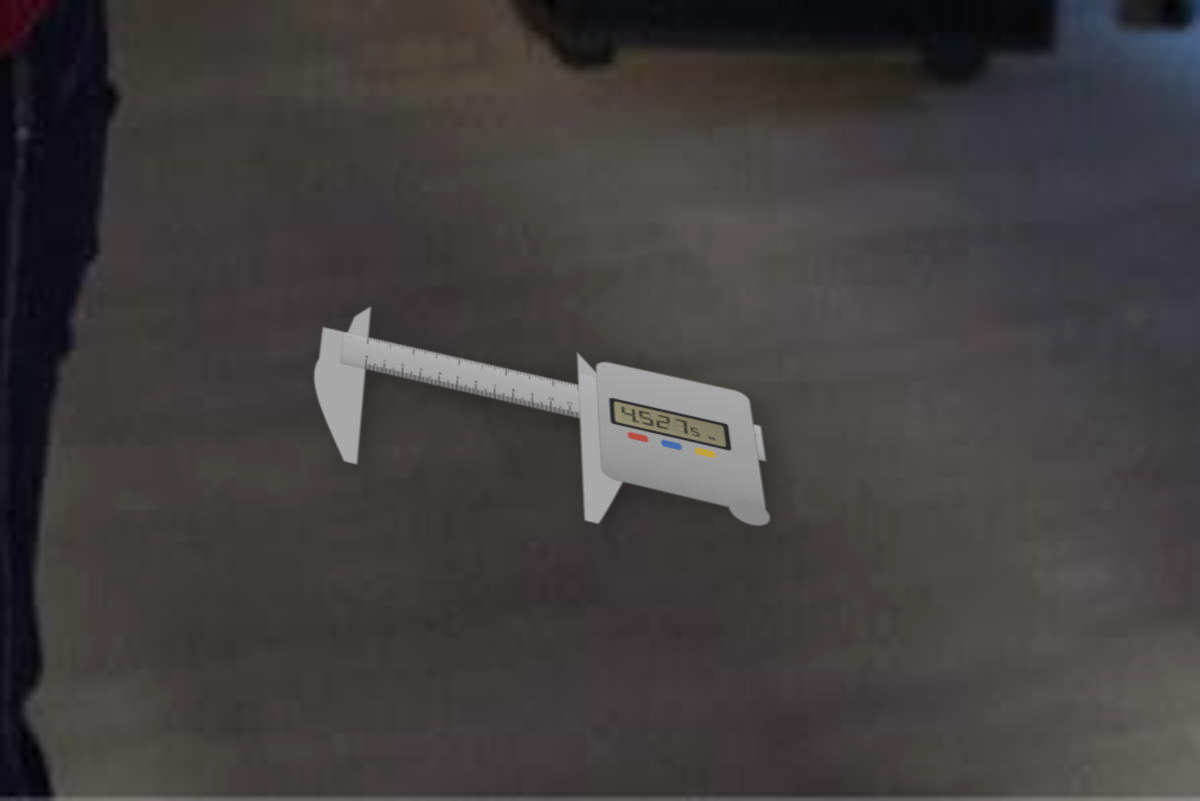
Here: 4.5275 (in)
